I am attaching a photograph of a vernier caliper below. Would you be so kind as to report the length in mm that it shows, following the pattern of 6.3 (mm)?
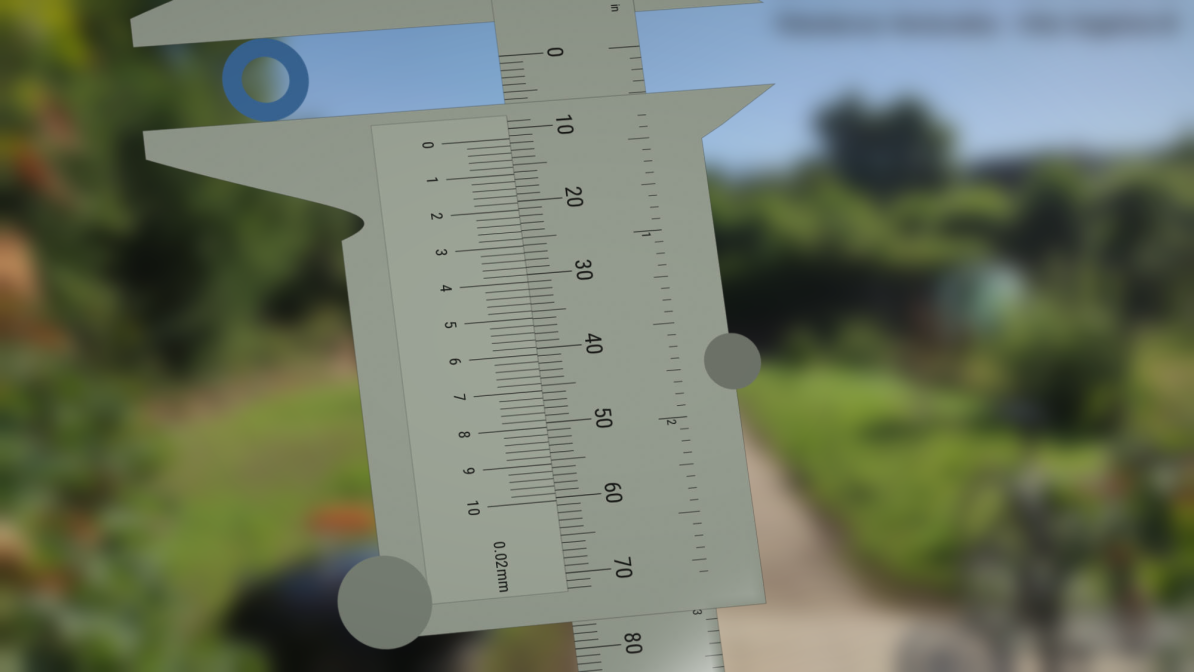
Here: 11.4 (mm)
